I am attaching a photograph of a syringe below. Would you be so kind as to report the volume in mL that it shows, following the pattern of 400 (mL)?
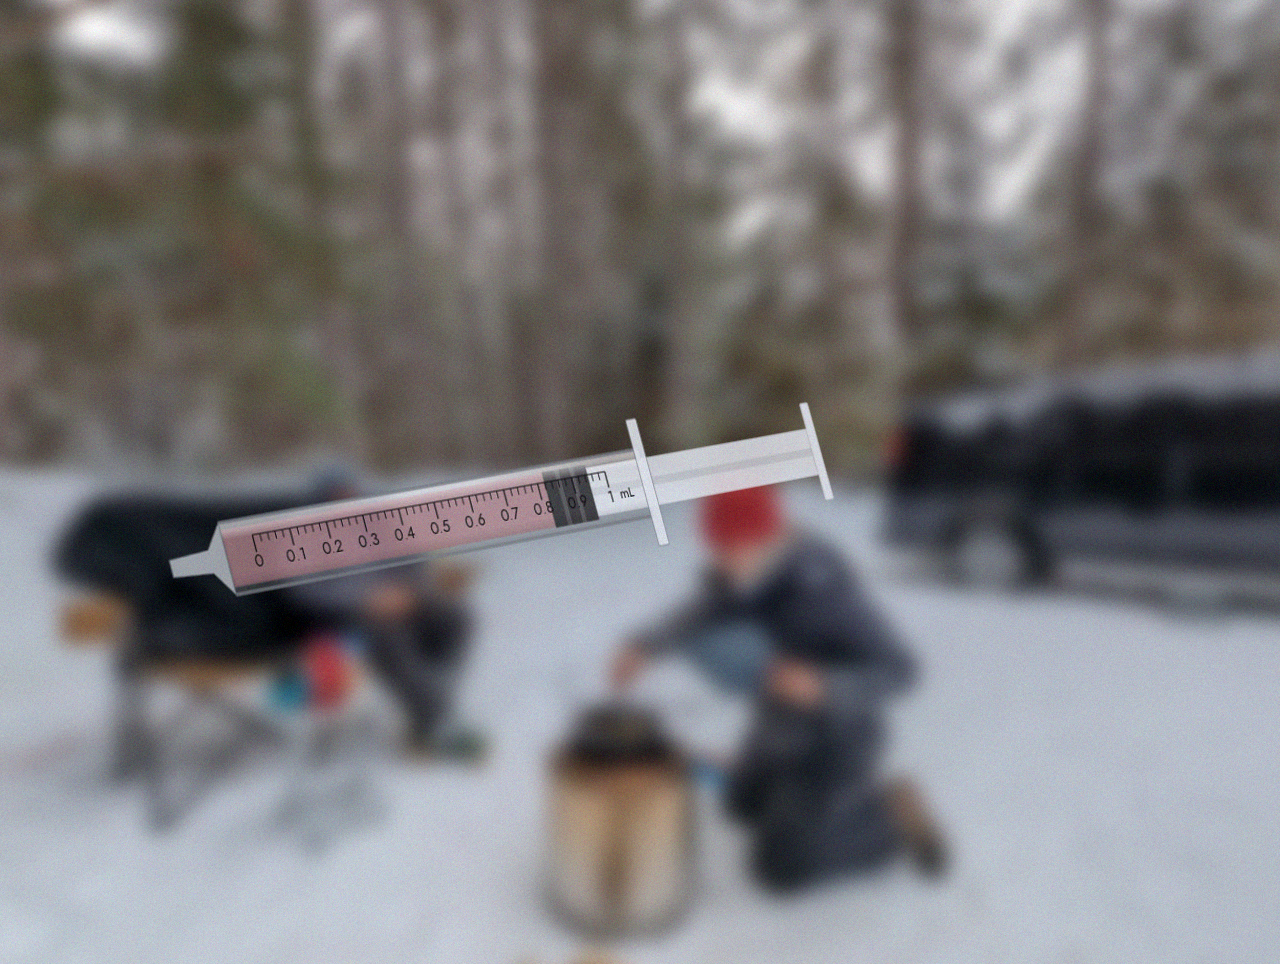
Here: 0.82 (mL)
